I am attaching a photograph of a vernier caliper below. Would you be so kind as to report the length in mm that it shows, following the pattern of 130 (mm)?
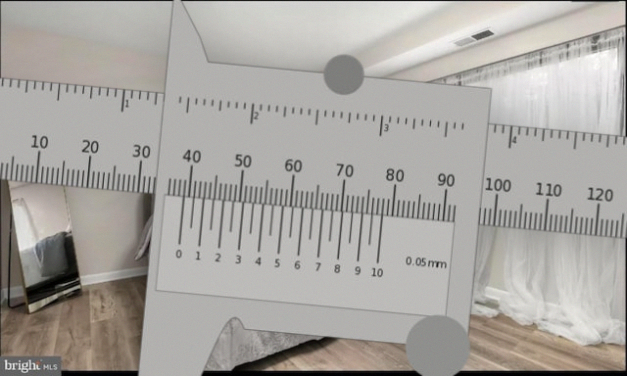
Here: 39.0 (mm)
